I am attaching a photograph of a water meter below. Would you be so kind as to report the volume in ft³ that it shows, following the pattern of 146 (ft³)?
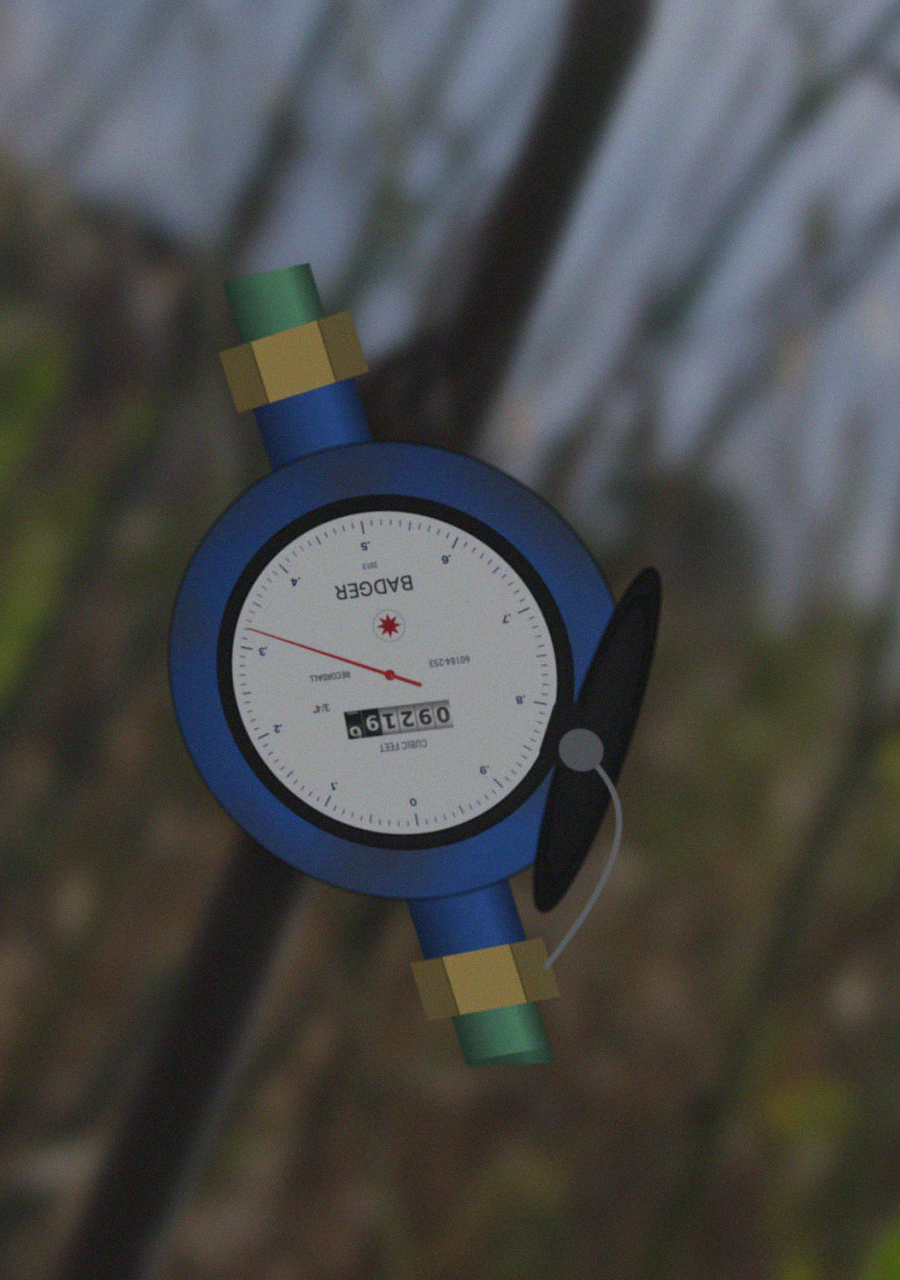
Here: 92196.32 (ft³)
